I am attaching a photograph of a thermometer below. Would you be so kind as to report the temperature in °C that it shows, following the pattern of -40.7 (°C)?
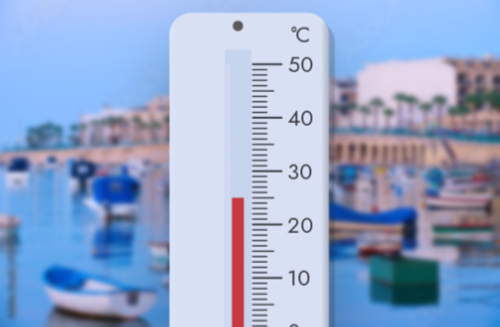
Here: 25 (°C)
